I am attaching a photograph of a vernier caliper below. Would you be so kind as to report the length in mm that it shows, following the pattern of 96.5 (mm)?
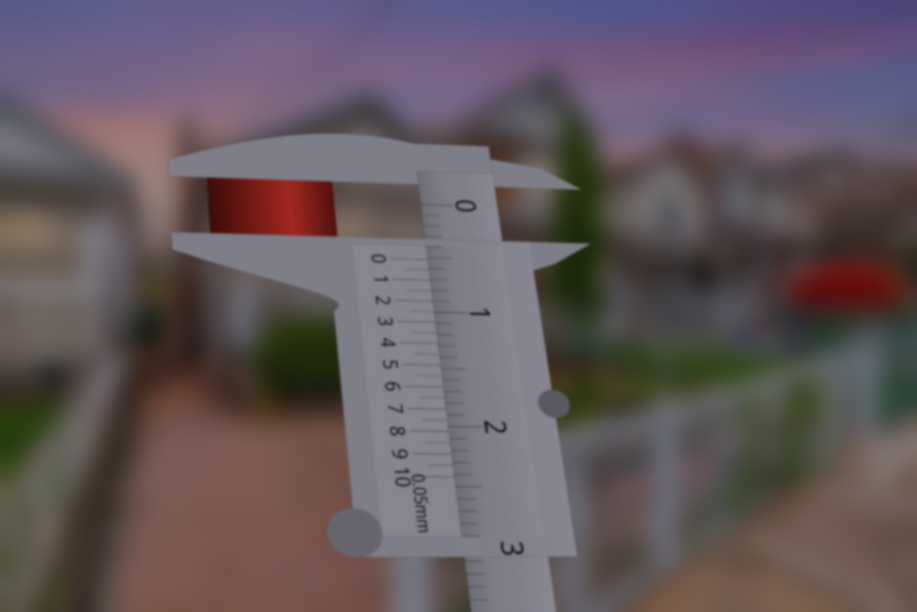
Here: 5.2 (mm)
